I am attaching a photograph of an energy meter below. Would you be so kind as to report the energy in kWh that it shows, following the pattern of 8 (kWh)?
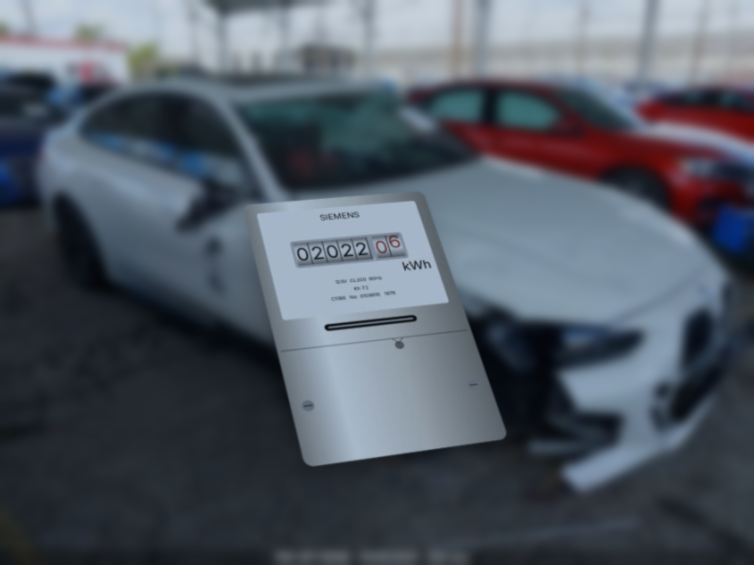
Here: 2022.06 (kWh)
